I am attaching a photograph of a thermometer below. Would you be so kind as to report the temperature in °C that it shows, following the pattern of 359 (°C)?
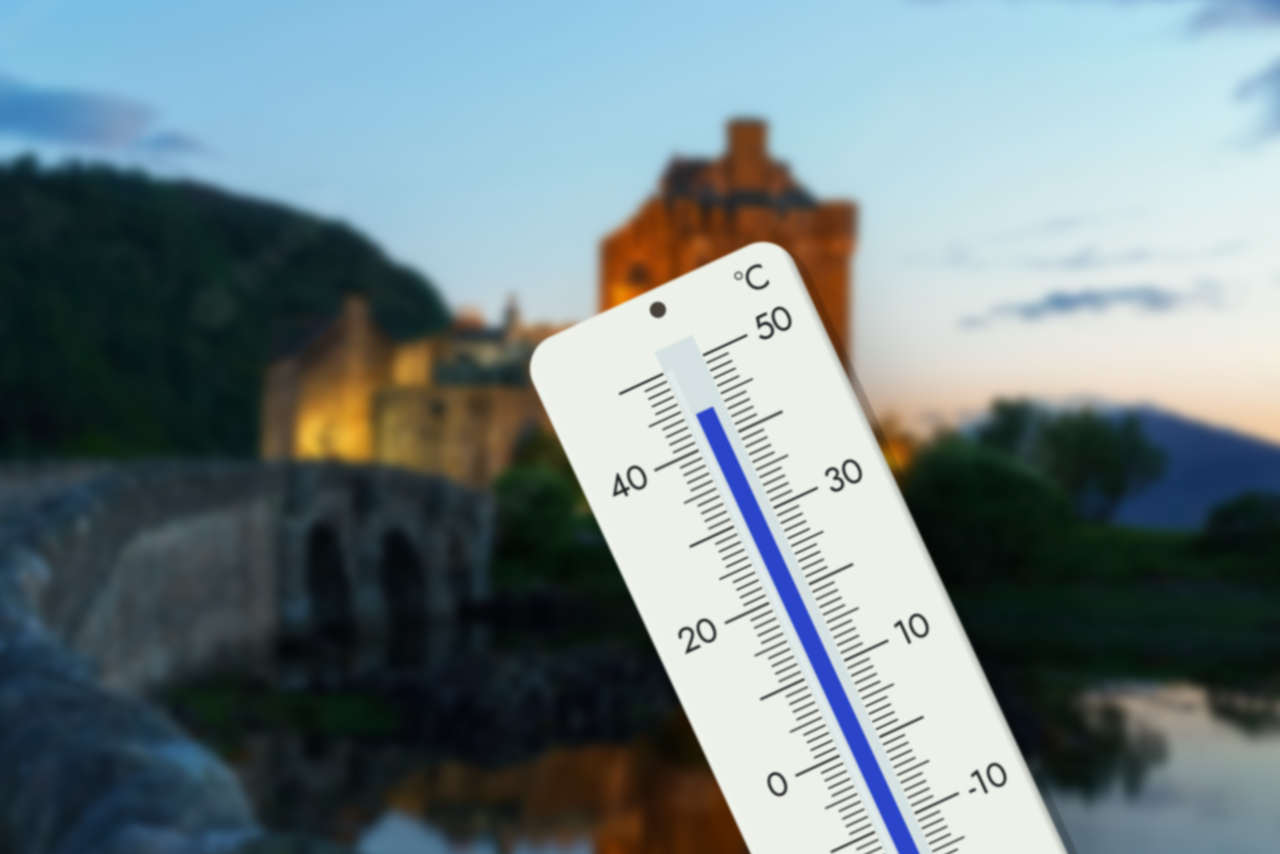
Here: 44 (°C)
